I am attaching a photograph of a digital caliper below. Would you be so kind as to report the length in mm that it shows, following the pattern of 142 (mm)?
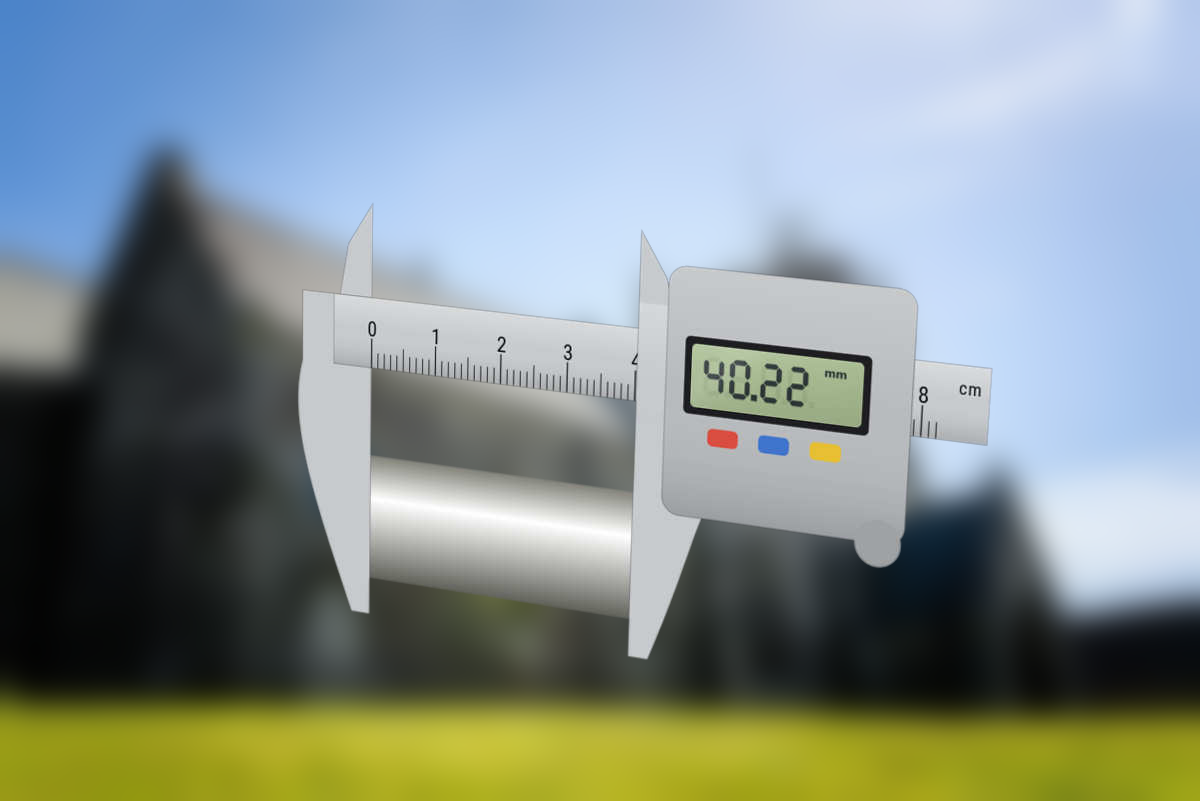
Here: 40.22 (mm)
